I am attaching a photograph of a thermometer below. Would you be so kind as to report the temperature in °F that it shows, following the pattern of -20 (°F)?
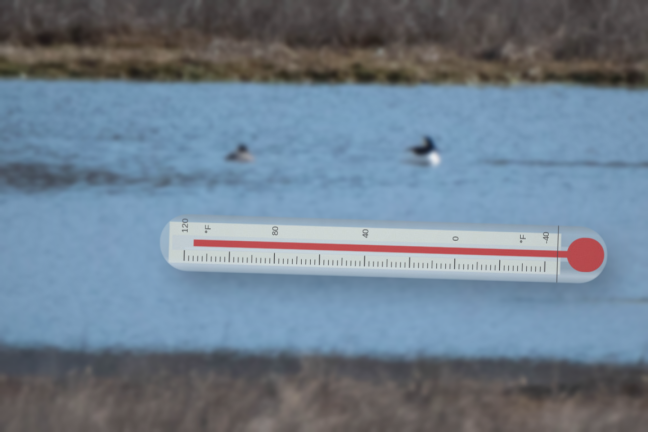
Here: 116 (°F)
